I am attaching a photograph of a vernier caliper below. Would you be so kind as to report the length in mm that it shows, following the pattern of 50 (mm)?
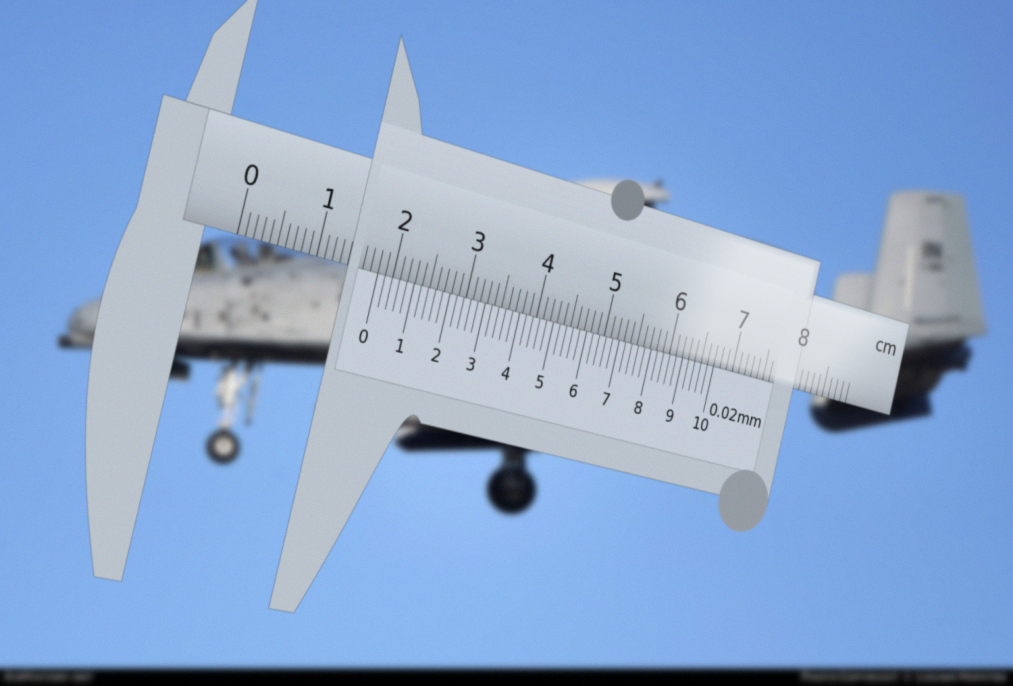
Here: 18.0 (mm)
